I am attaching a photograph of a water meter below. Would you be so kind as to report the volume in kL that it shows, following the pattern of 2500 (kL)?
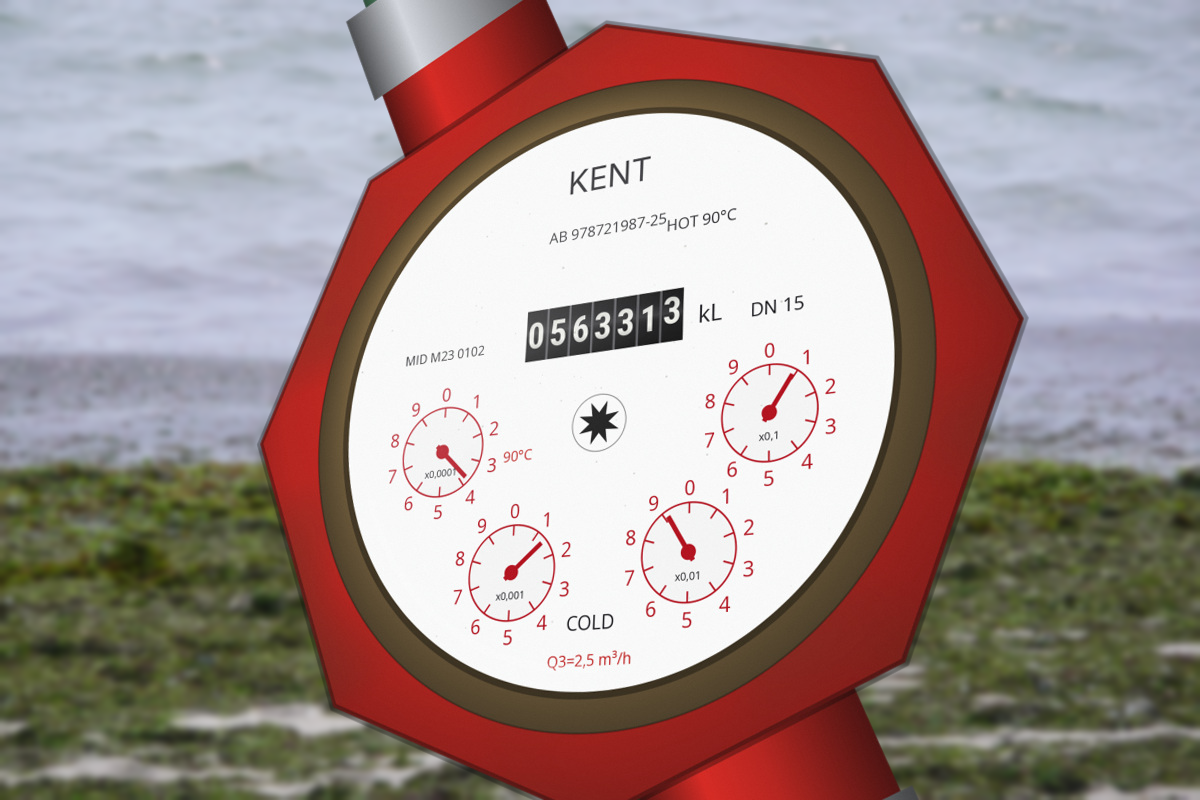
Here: 563313.0913 (kL)
